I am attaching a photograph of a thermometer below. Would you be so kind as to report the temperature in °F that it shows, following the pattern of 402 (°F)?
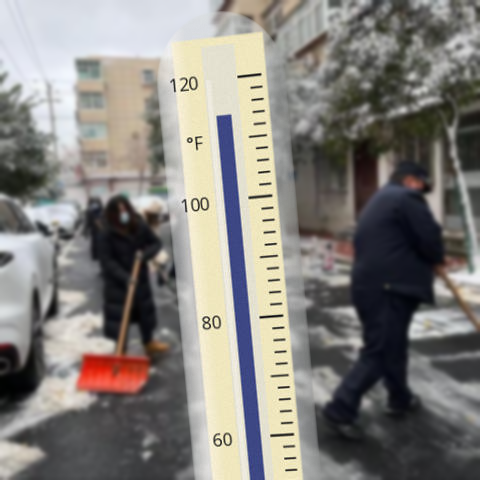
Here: 114 (°F)
